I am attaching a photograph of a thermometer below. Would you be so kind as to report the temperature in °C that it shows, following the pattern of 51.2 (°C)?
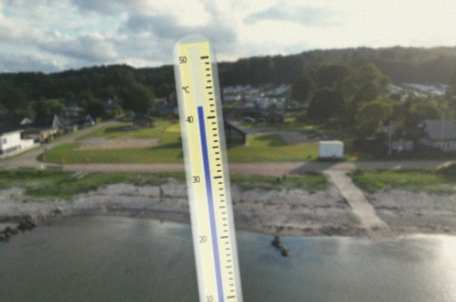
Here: 42 (°C)
